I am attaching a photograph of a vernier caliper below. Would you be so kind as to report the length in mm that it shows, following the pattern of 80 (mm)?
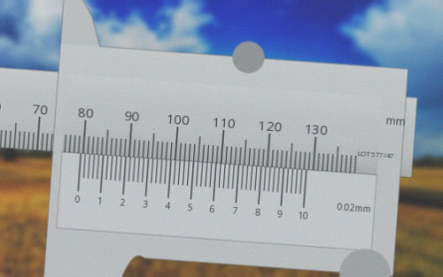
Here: 79.5 (mm)
